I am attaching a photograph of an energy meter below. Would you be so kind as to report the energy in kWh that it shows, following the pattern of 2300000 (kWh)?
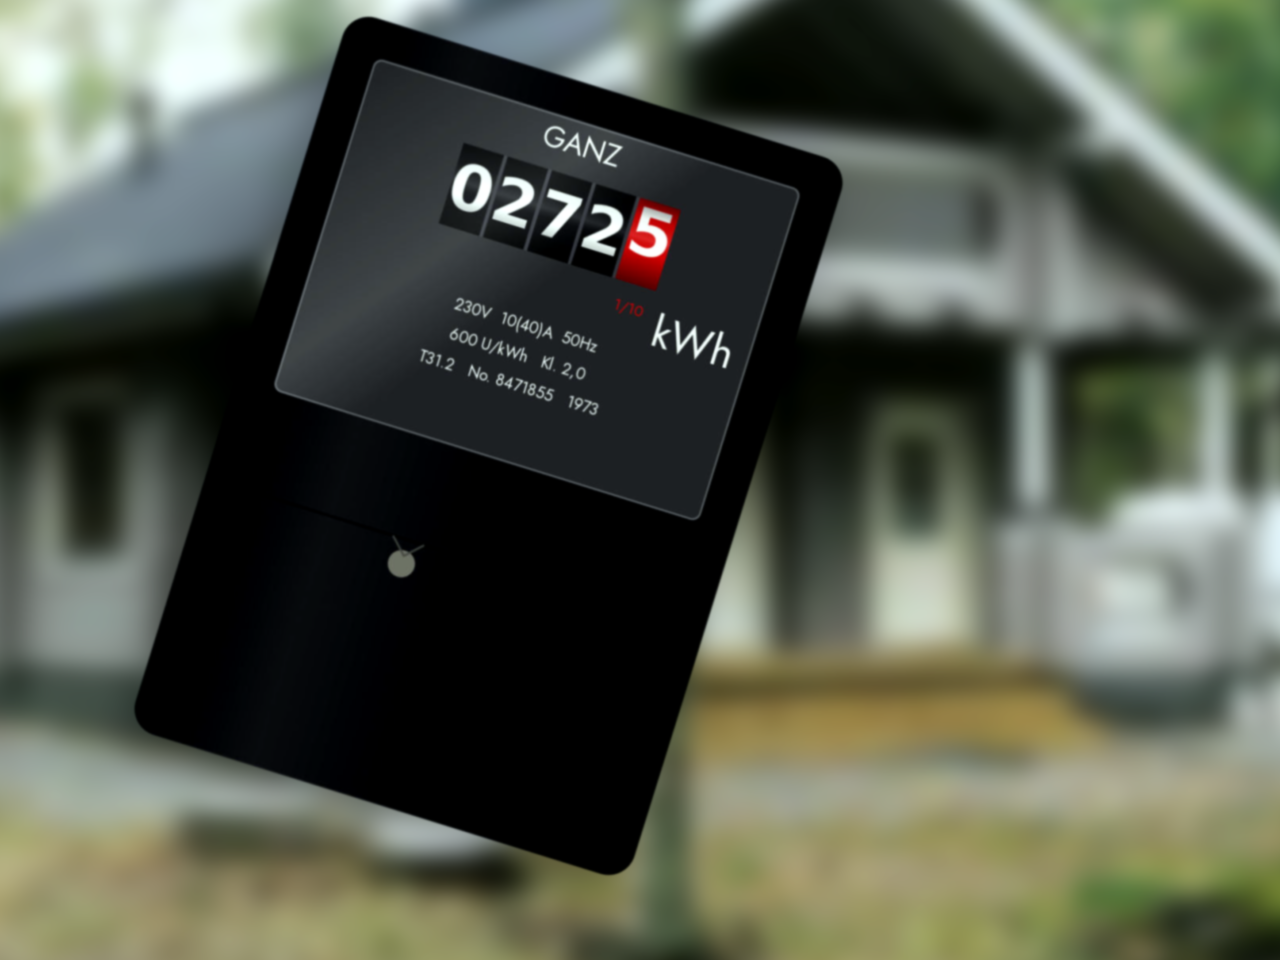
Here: 272.5 (kWh)
